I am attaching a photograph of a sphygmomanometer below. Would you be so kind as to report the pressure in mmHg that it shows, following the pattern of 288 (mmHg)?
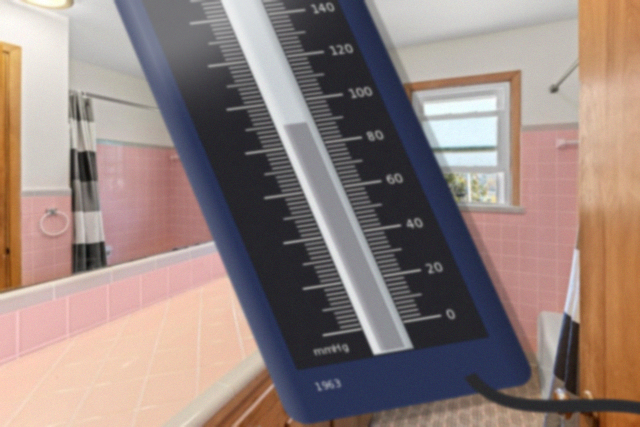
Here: 90 (mmHg)
